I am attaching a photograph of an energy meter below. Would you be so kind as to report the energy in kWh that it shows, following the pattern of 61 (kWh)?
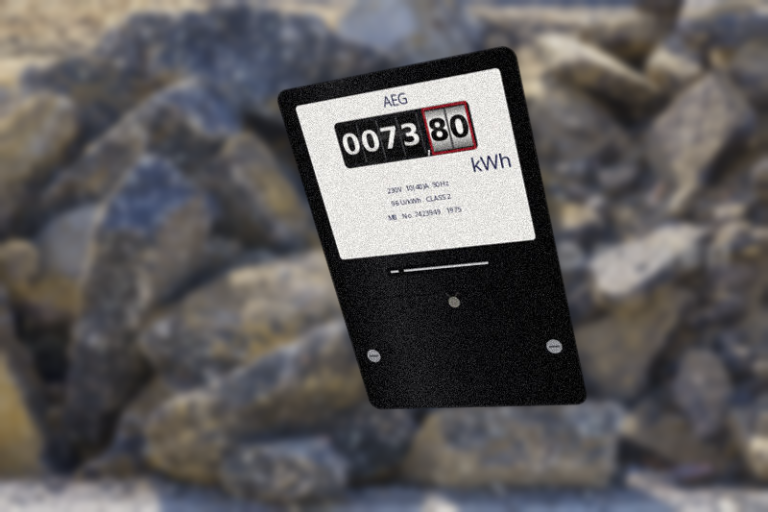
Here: 73.80 (kWh)
